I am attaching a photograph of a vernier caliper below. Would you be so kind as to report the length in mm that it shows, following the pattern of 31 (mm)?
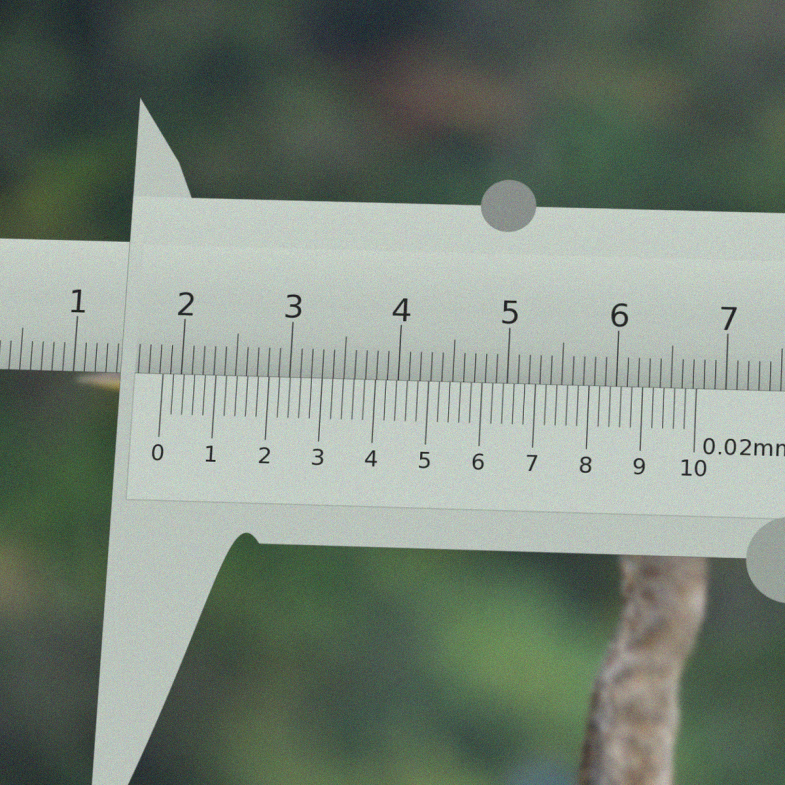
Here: 18.3 (mm)
